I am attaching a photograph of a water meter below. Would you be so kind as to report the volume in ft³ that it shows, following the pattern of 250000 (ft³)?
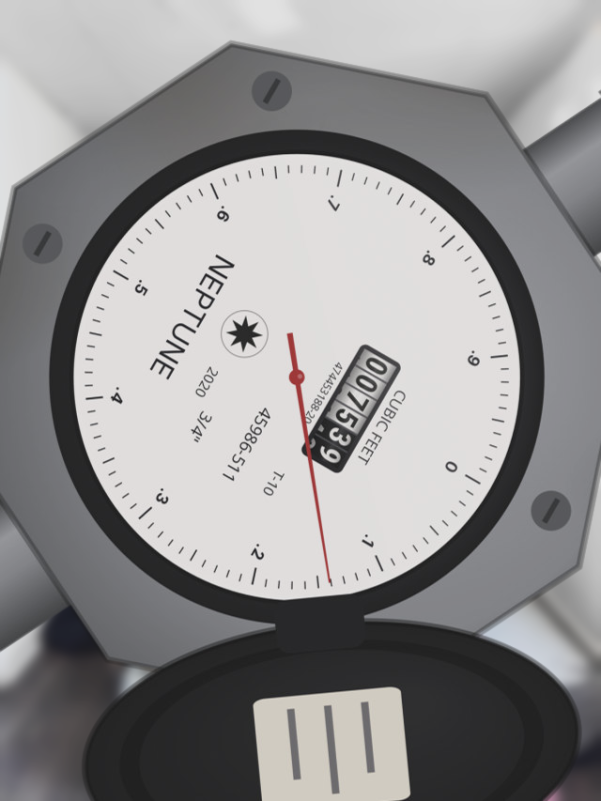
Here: 7539.14 (ft³)
